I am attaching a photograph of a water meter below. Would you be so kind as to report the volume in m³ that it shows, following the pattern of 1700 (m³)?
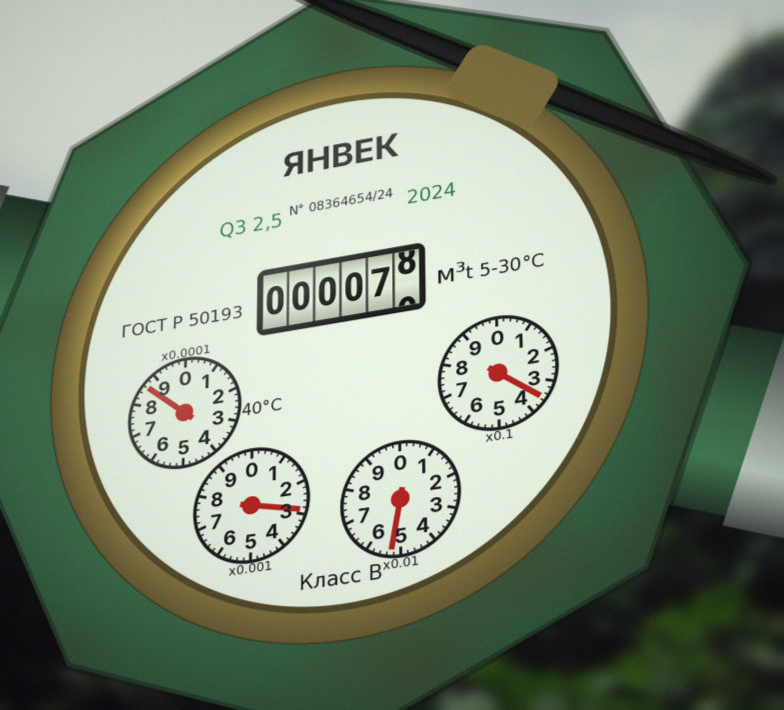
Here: 78.3528 (m³)
